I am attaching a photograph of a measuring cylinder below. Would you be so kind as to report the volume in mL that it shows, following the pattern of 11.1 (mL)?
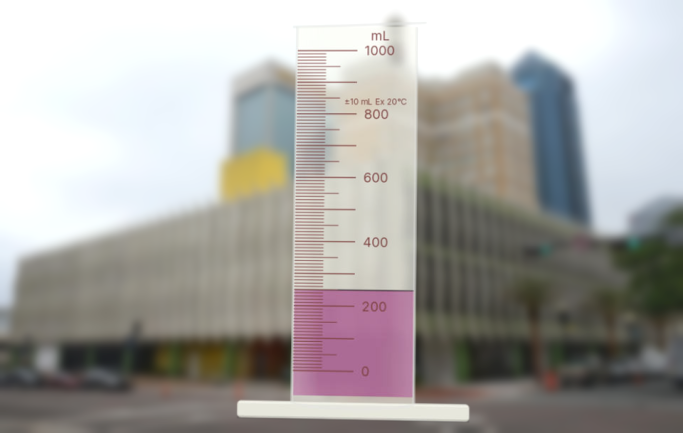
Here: 250 (mL)
